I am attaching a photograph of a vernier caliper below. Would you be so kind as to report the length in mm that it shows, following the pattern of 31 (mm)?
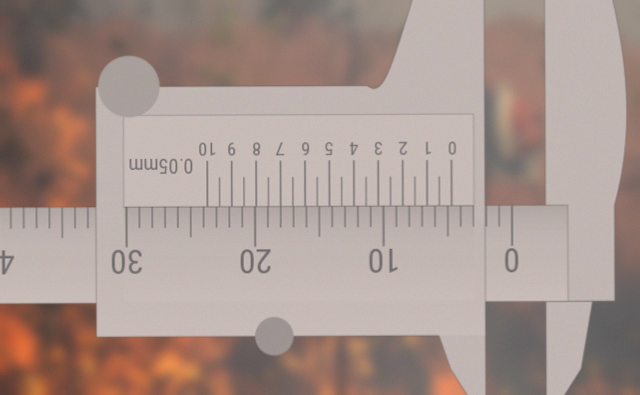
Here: 4.7 (mm)
